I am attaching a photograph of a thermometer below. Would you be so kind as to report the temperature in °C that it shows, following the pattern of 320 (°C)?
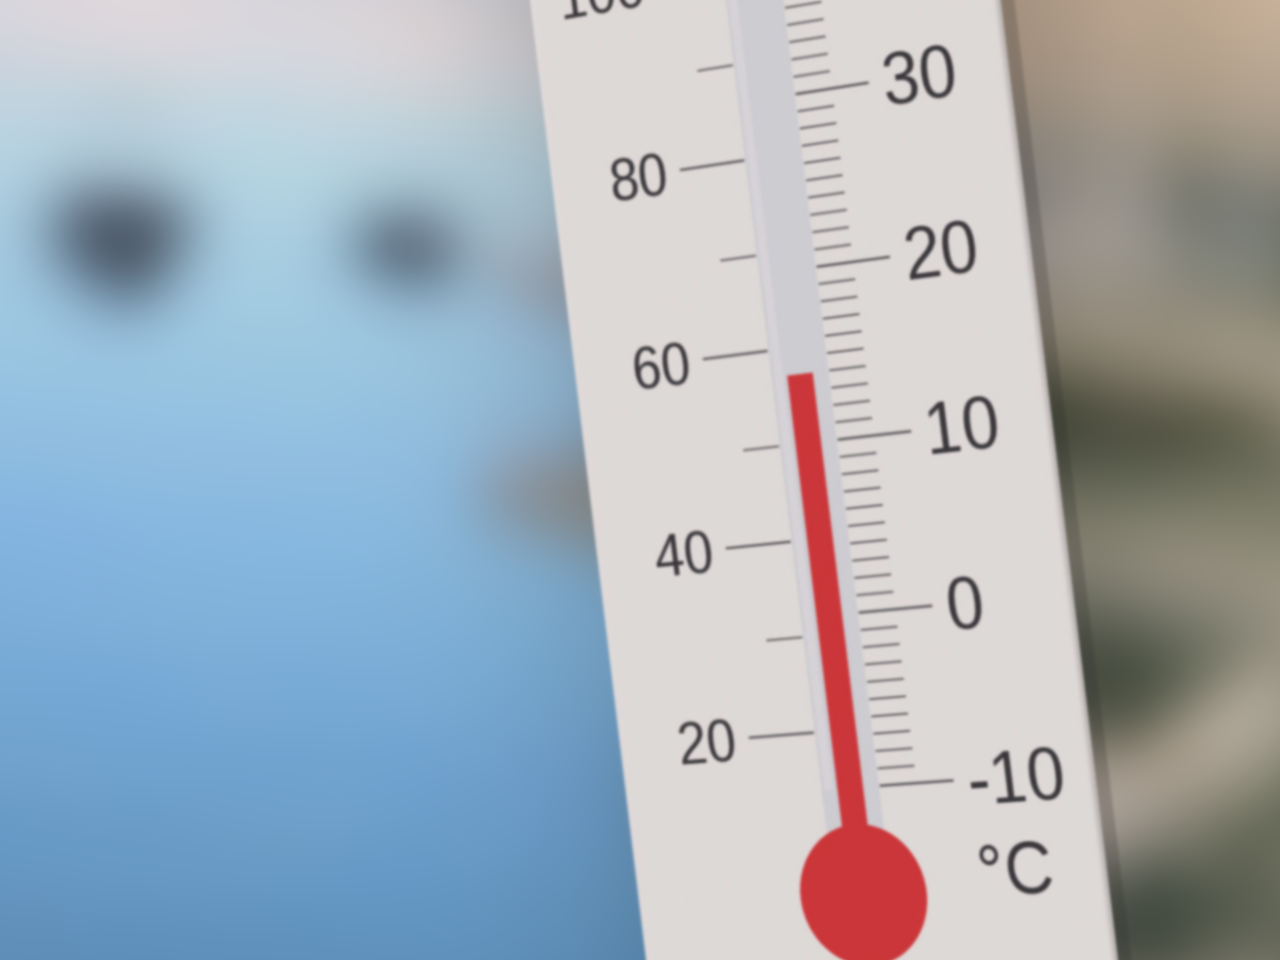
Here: 14 (°C)
